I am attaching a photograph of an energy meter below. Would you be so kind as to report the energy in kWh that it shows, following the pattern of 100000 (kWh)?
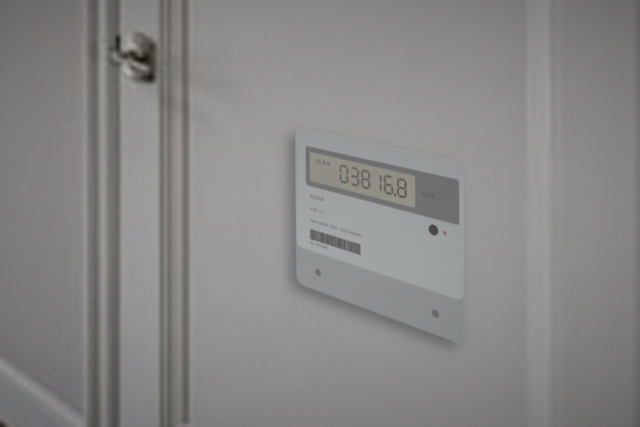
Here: 3816.8 (kWh)
